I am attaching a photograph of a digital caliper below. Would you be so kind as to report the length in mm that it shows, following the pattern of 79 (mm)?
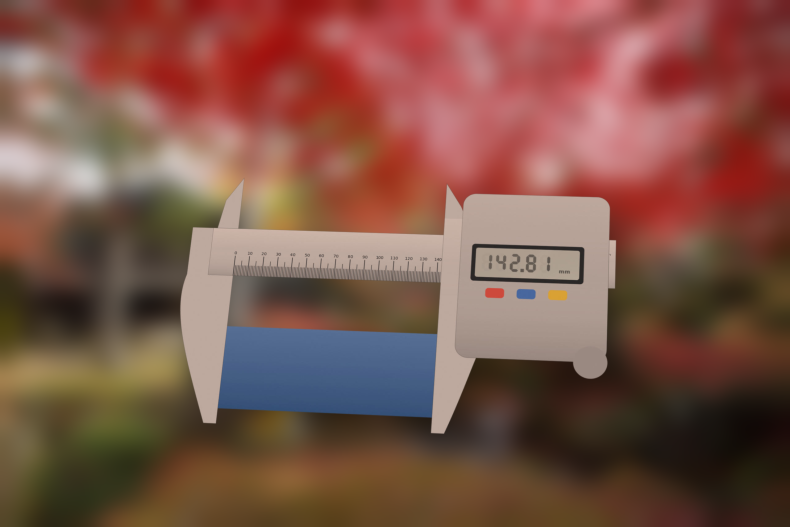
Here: 142.81 (mm)
